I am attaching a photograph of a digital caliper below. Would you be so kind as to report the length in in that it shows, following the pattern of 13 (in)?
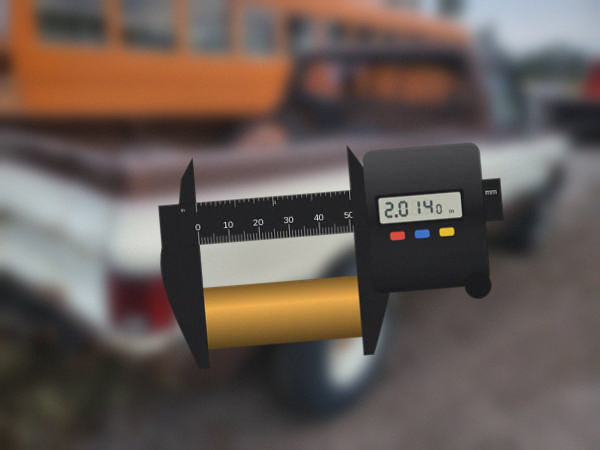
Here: 2.0140 (in)
